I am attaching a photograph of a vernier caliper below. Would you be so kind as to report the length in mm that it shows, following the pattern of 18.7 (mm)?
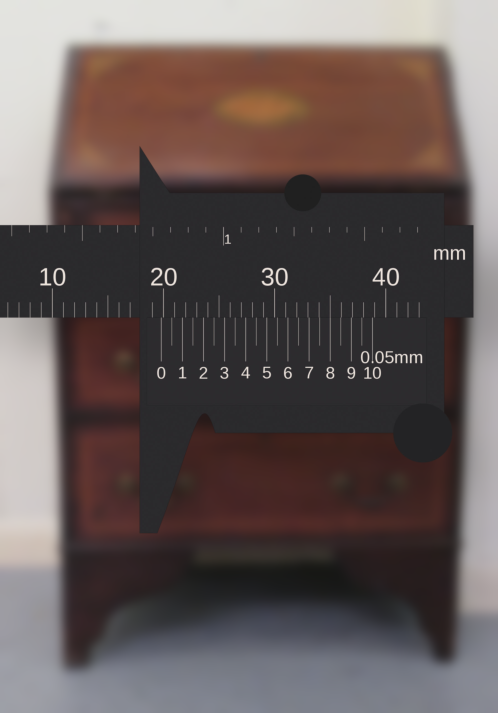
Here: 19.8 (mm)
